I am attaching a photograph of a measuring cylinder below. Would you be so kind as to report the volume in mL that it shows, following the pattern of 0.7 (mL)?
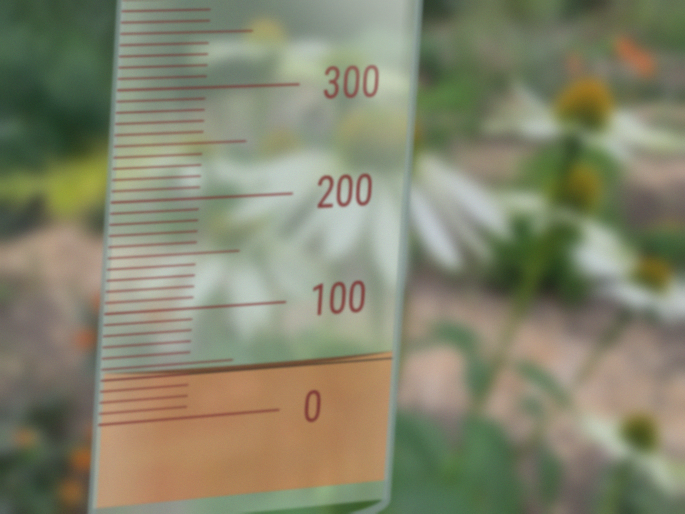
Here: 40 (mL)
